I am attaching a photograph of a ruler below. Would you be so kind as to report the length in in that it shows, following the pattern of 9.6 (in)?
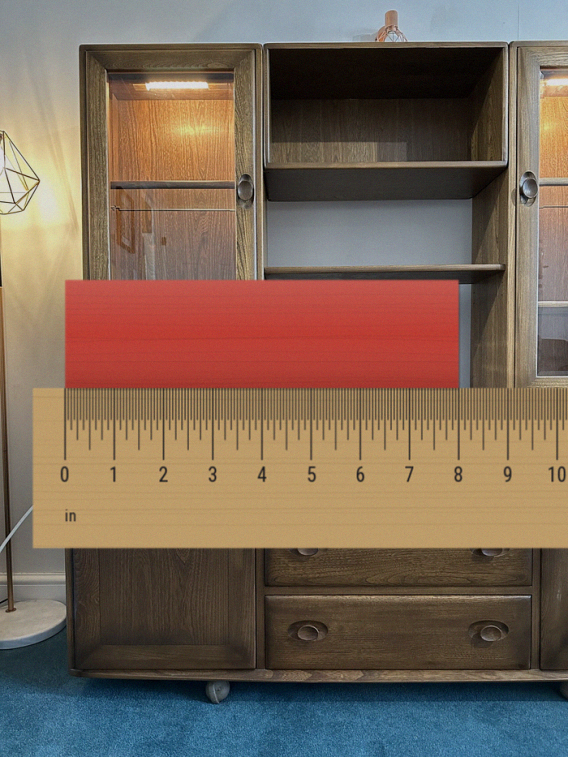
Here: 8 (in)
